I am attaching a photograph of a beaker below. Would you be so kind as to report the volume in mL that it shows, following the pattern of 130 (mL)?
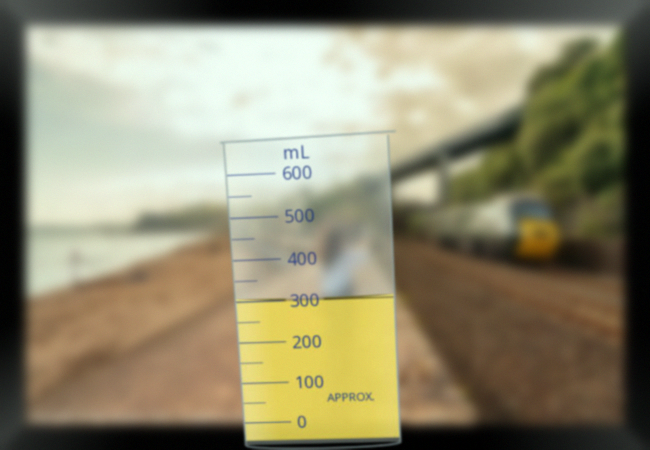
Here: 300 (mL)
